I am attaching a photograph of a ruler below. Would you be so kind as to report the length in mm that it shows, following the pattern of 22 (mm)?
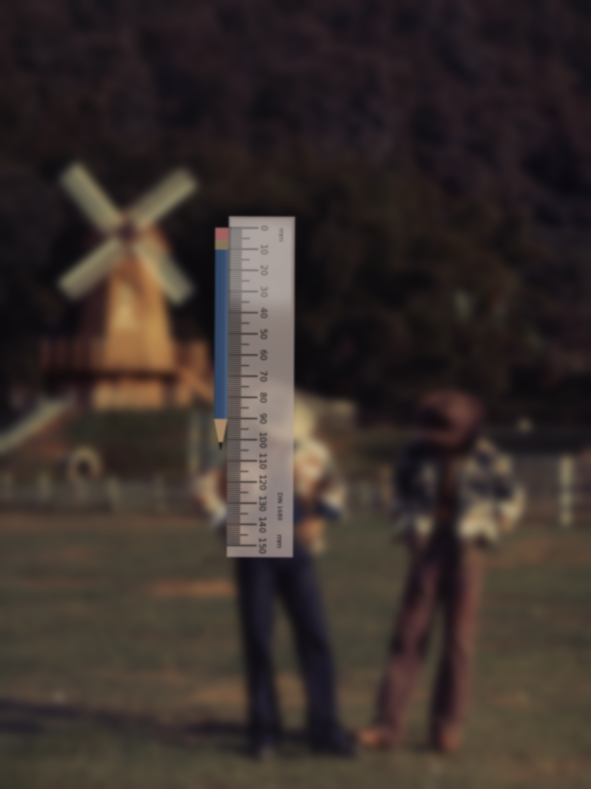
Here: 105 (mm)
